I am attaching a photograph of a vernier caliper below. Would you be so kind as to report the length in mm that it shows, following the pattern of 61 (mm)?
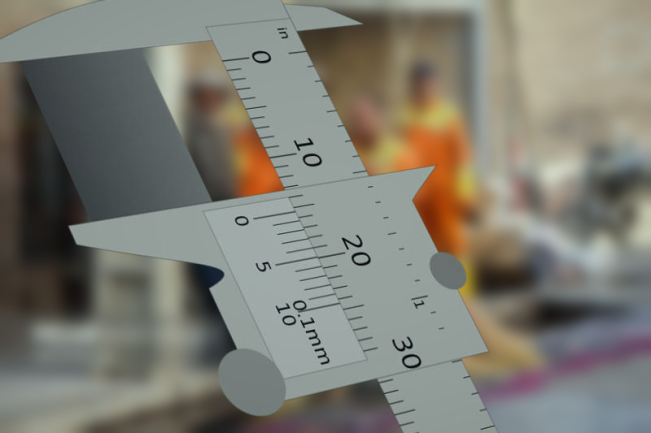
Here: 15.4 (mm)
